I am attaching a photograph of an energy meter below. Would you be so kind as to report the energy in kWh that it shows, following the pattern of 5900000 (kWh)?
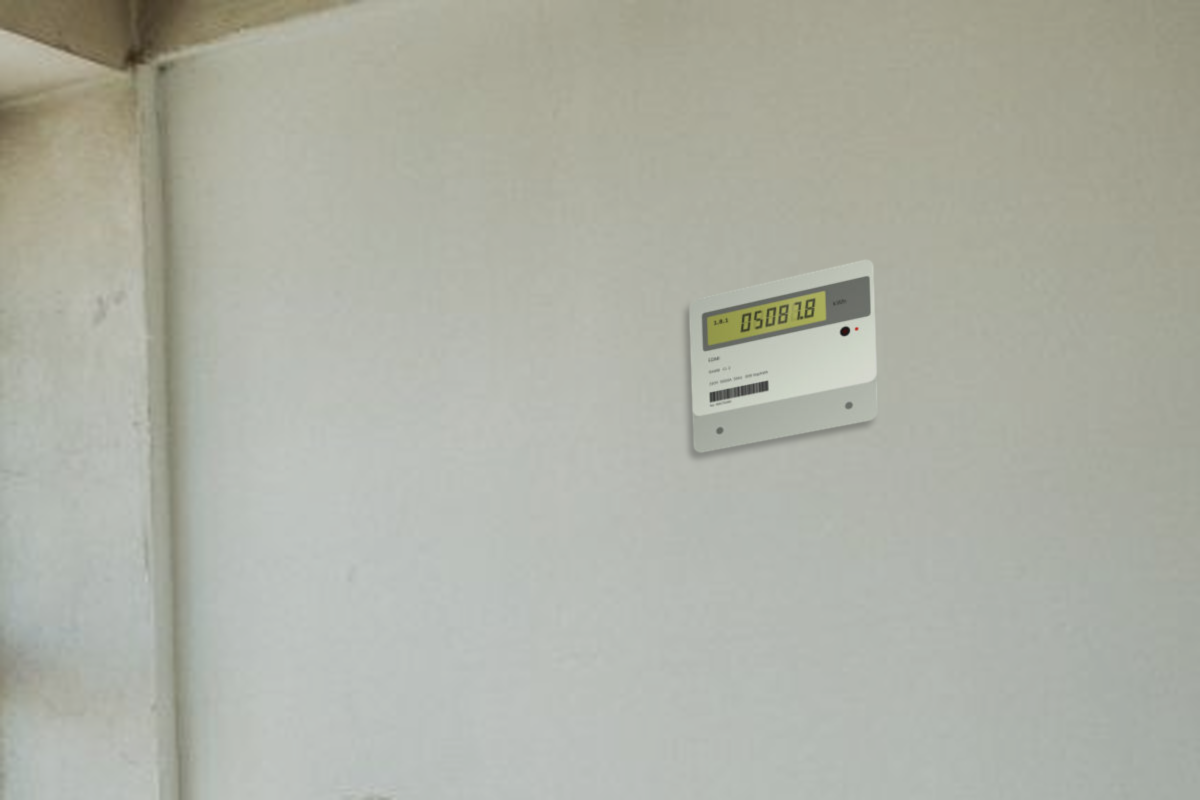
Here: 5087.8 (kWh)
